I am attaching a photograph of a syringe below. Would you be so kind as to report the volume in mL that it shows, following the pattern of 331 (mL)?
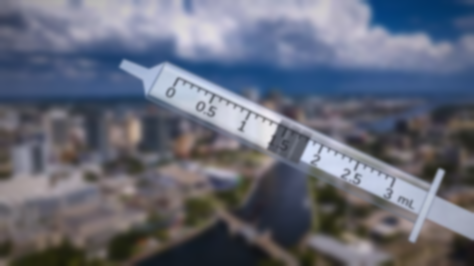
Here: 1.4 (mL)
